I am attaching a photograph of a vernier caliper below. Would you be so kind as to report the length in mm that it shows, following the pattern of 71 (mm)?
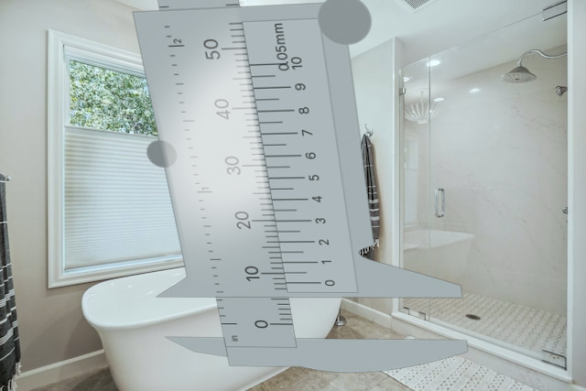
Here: 8.2 (mm)
